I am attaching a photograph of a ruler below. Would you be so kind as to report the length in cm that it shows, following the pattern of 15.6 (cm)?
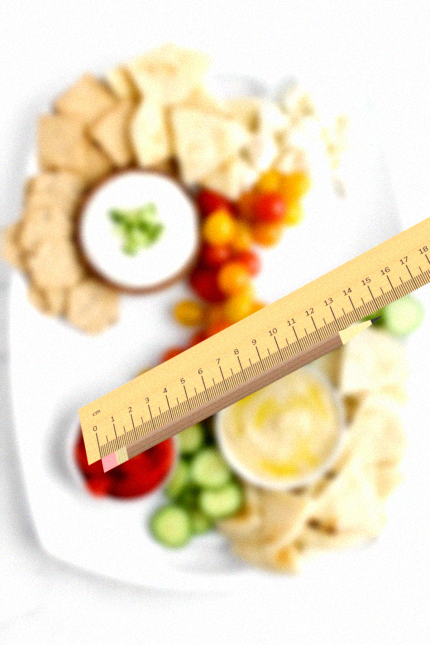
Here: 15 (cm)
